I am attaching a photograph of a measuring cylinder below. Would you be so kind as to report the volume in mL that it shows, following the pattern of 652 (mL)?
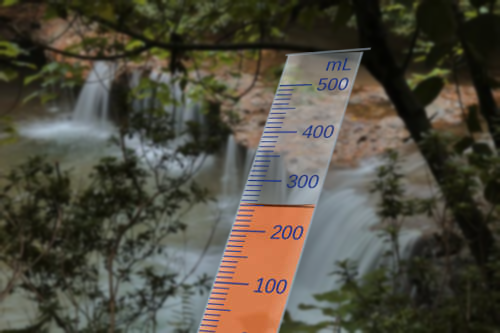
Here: 250 (mL)
